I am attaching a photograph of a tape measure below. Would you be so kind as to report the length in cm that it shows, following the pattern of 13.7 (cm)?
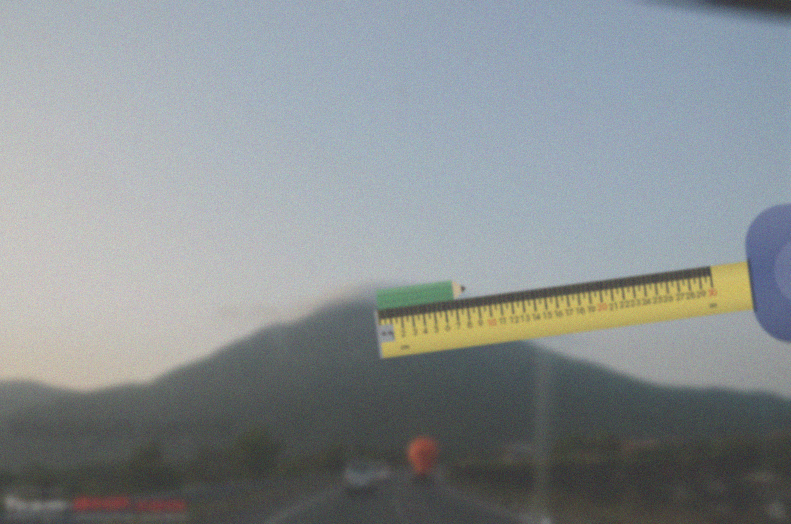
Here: 8 (cm)
